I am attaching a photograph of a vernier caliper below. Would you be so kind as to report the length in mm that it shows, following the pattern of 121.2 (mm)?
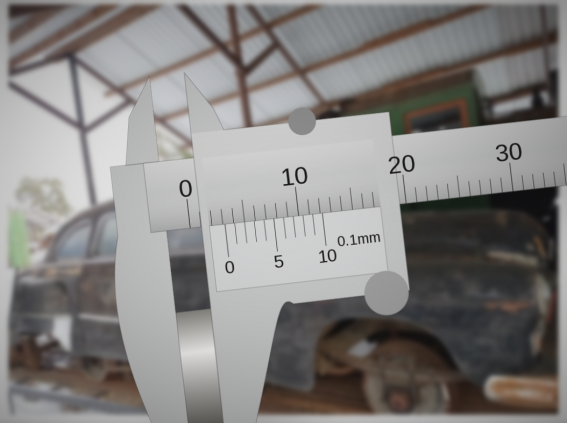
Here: 3.2 (mm)
